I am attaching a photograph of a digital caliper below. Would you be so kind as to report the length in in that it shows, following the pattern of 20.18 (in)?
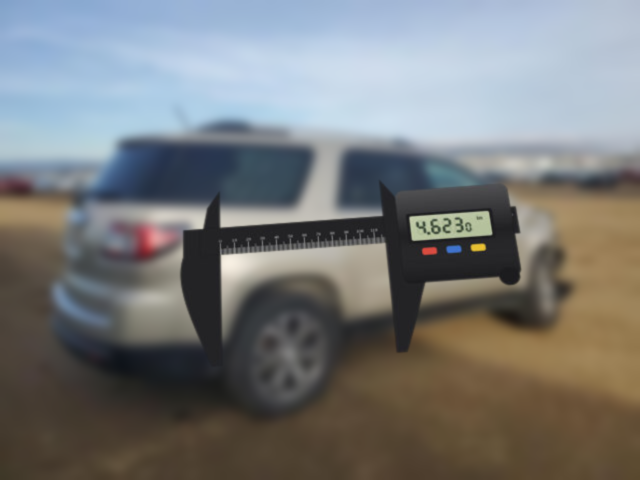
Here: 4.6230 (in)
